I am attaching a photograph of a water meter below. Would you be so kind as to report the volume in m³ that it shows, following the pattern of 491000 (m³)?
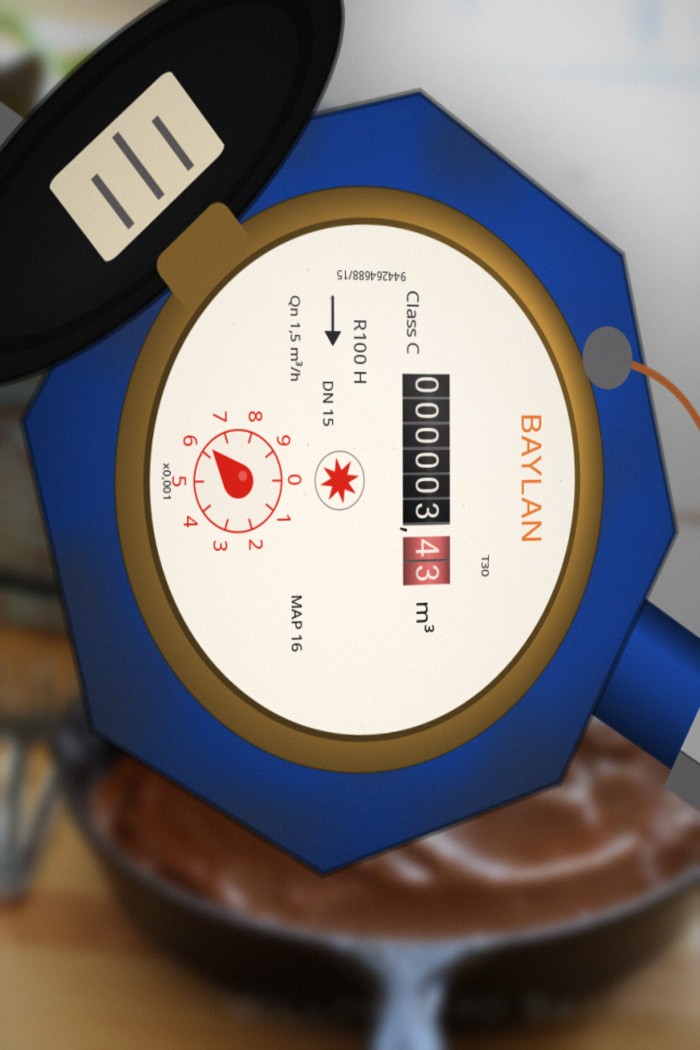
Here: 3.436 (m³)
